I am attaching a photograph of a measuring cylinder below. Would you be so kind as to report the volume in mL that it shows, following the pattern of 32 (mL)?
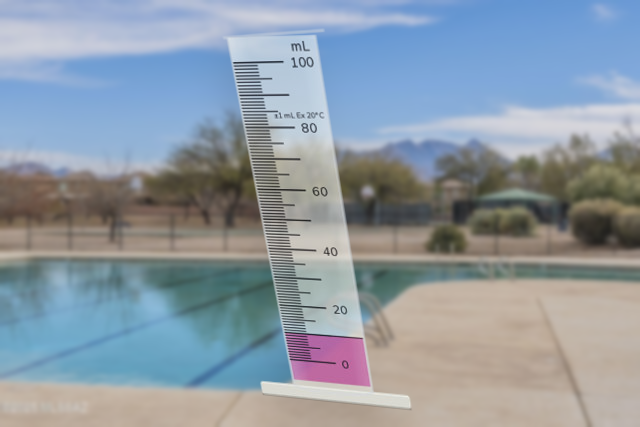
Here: 10 (mL)
